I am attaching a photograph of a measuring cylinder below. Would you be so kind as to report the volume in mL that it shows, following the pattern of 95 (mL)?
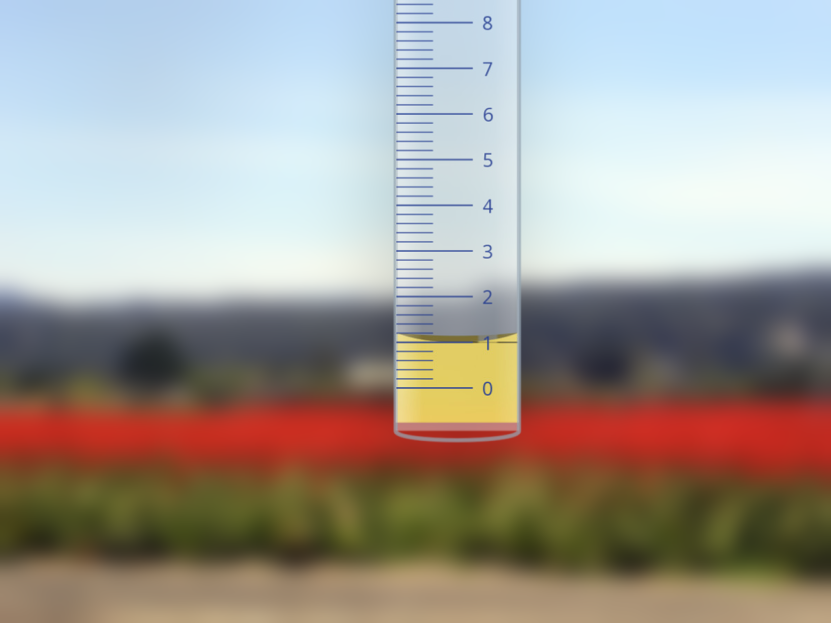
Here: 1 (mL)
